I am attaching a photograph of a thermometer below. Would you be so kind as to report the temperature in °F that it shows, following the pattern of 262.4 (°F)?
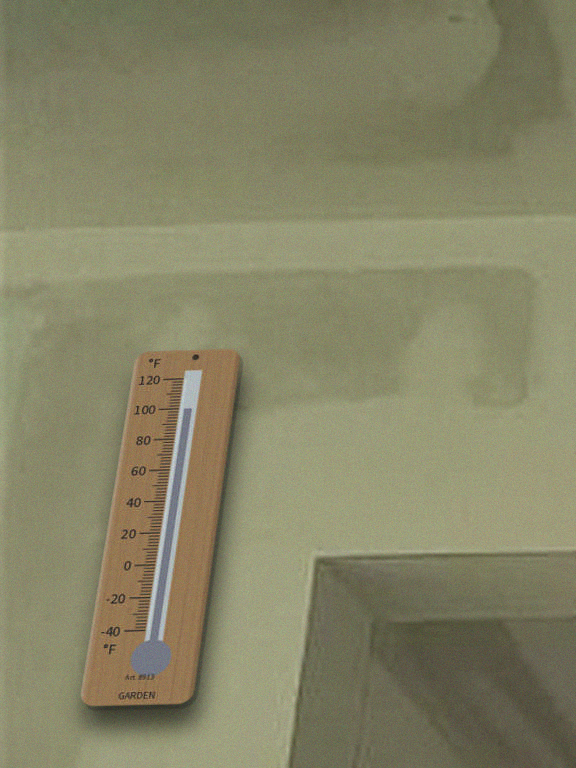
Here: 100 (°F)
